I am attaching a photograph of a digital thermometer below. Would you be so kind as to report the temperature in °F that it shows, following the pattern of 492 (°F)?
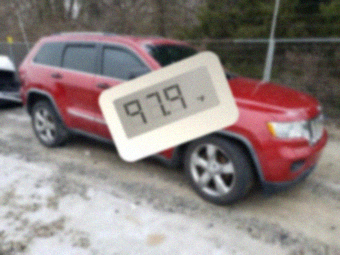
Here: 97.9 (°F)
